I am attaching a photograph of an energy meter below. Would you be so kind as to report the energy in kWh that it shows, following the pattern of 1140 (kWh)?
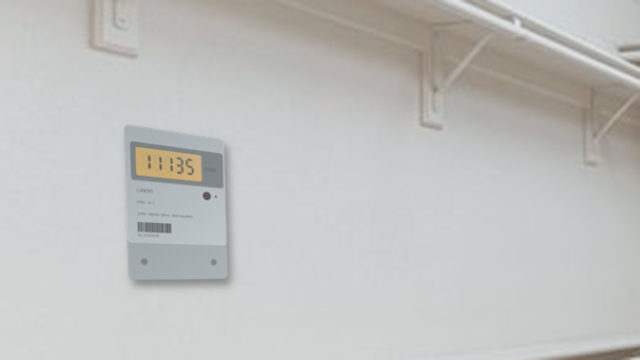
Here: 11135 (kWh)
